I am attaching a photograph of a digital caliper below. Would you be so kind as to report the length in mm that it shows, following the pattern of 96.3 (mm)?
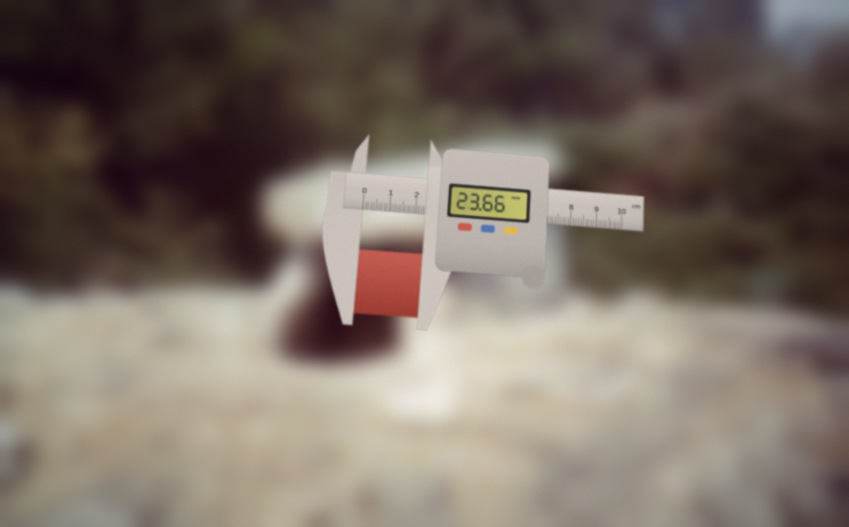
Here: 23.66 (mm)
